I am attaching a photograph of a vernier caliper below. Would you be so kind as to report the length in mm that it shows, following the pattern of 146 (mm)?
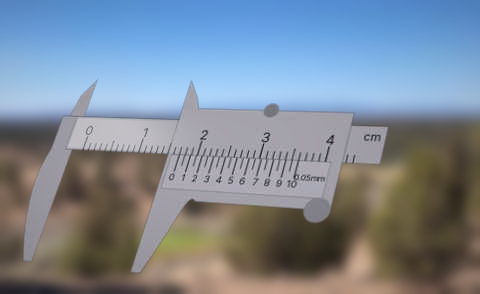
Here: 17.0 (mm)
